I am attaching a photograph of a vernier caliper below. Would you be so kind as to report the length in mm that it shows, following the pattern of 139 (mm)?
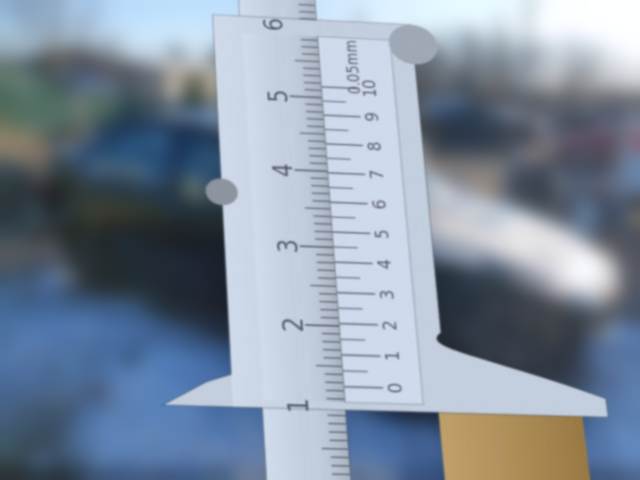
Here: 12.5 (mm)
